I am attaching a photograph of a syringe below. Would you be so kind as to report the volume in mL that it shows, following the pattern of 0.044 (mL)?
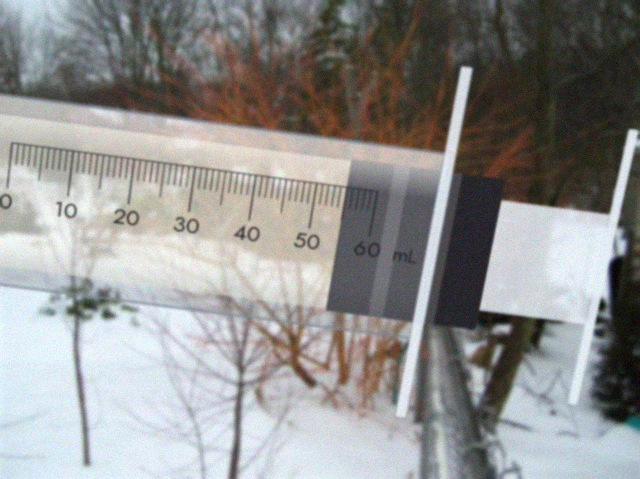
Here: 55 (mL)
